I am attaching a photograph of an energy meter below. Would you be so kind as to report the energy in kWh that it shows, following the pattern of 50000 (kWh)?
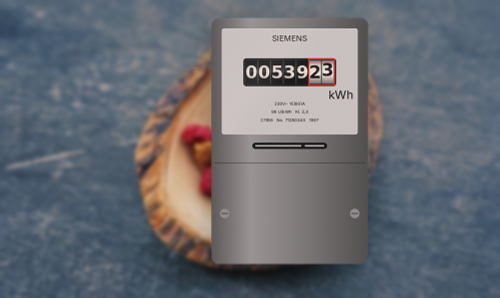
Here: 539.23 (kWh)
